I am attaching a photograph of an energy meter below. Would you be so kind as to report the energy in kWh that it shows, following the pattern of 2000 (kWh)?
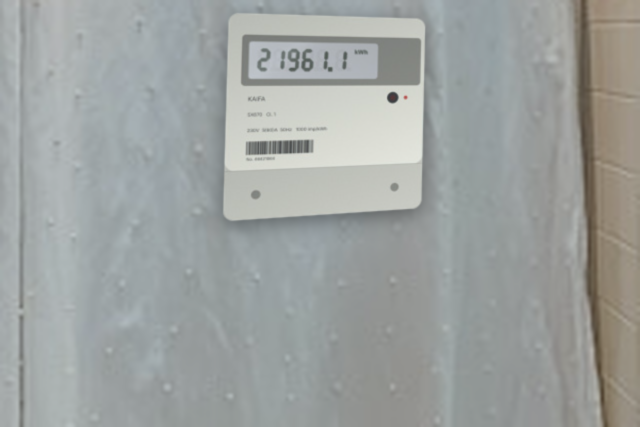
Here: 21961.1 (kWh)
